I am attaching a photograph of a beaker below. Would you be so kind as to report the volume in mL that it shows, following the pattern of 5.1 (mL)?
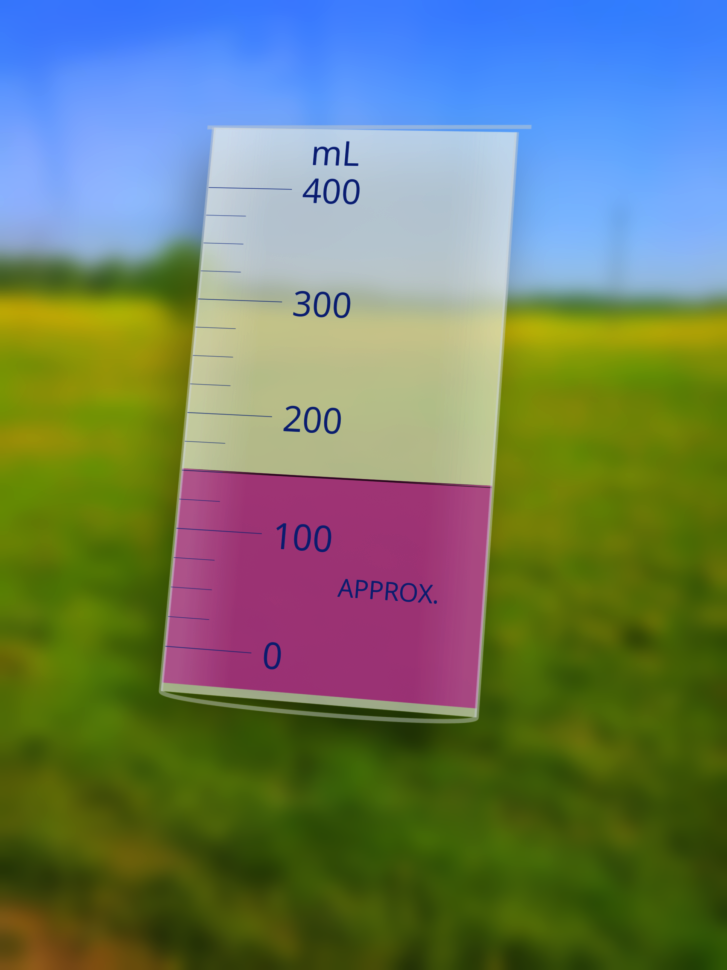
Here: 150 (mL)
